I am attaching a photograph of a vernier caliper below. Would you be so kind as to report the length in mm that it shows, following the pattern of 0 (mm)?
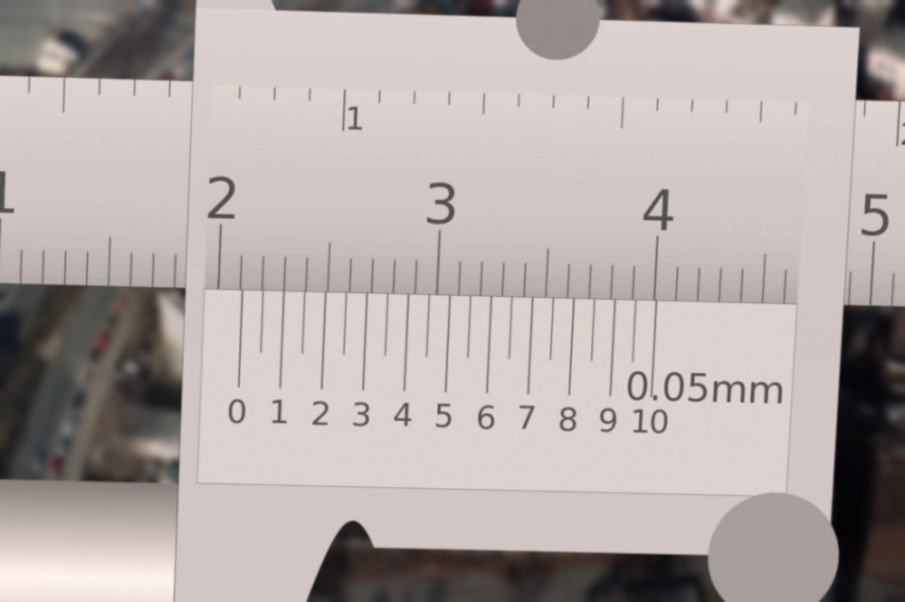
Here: 21.1 (mm)
